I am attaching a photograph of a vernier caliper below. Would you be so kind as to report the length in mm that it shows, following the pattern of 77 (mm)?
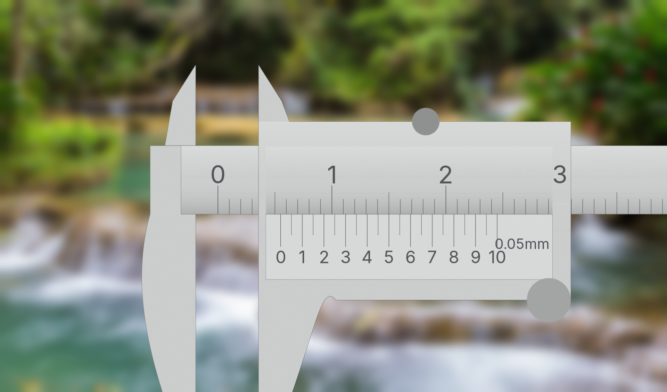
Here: 5.5 (mm)
